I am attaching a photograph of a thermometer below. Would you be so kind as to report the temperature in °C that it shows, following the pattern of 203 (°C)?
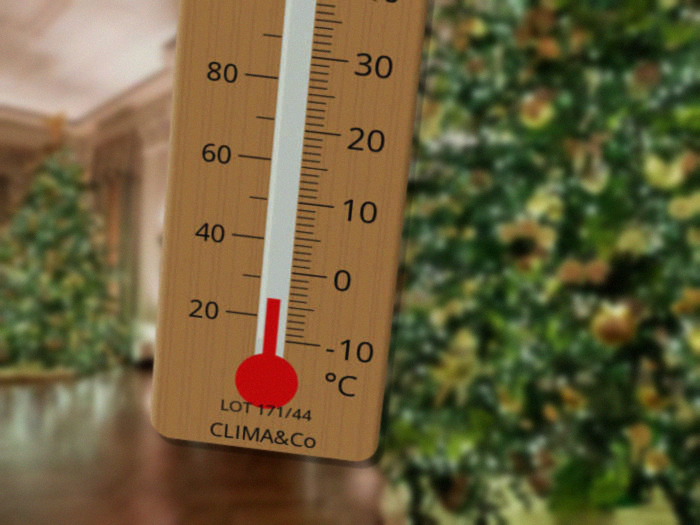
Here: -4 (°C)
